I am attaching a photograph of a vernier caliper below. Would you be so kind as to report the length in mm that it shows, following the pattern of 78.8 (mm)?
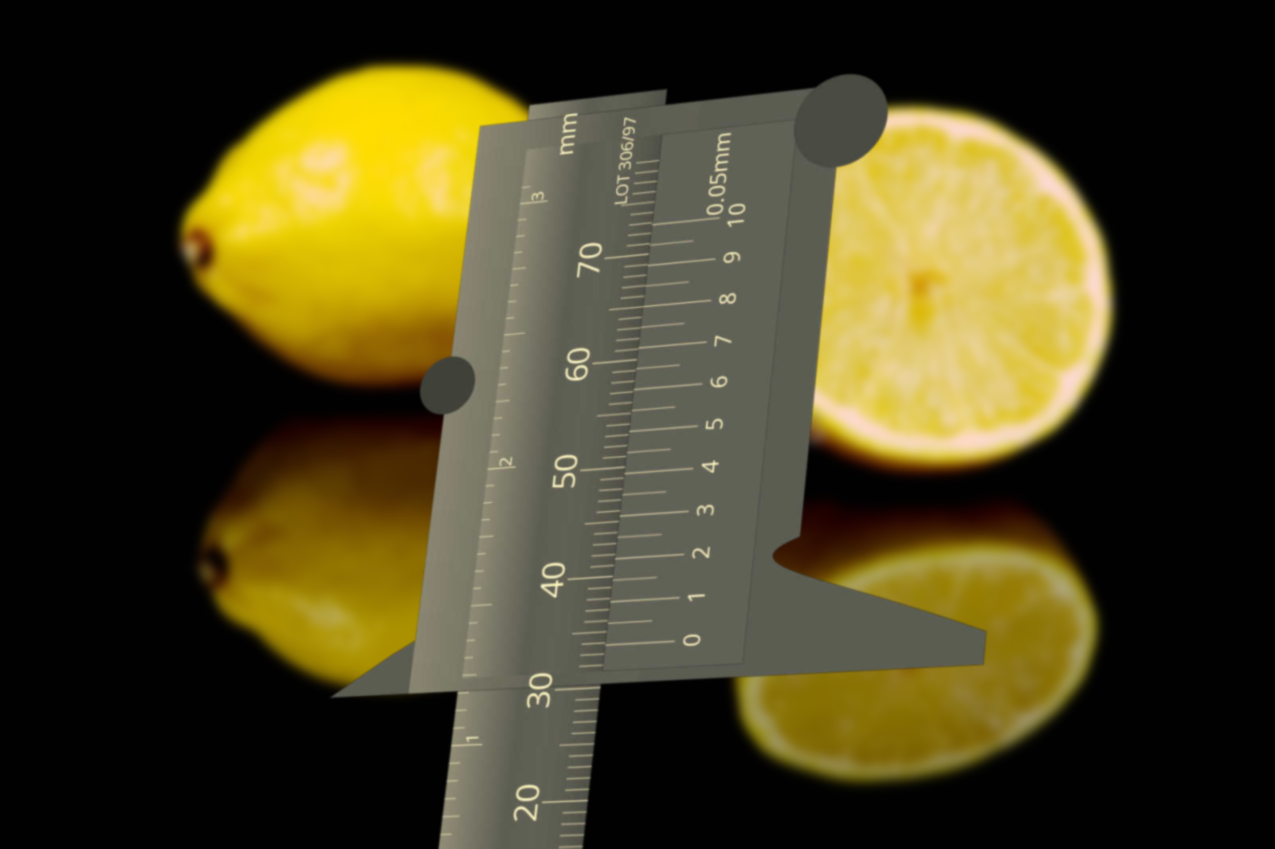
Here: 33.8 (mm)
